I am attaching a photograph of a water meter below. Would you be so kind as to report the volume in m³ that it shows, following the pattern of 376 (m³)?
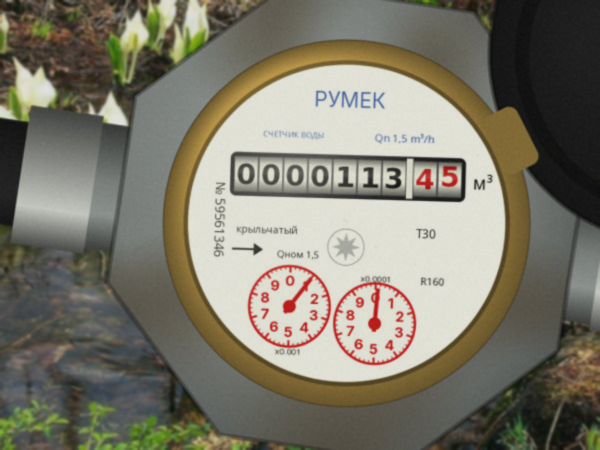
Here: 113.4510 (m³)
